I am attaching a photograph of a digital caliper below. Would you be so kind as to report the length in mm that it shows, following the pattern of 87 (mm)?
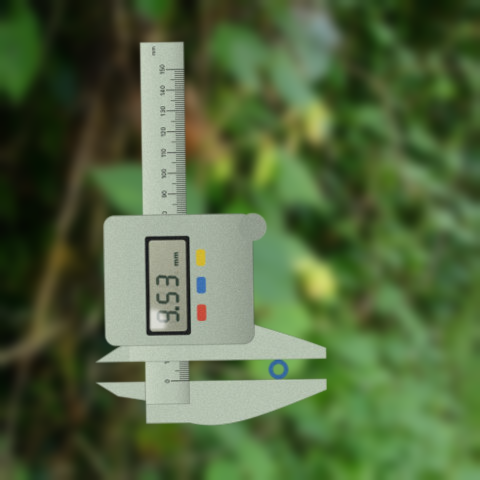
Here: 9.53 (mm)
